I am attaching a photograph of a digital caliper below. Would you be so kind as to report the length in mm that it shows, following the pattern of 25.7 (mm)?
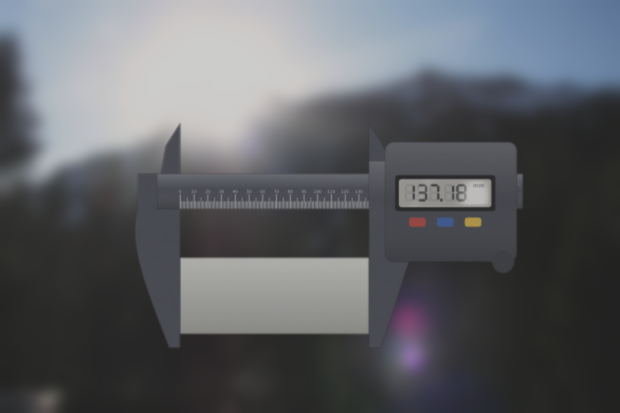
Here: 137.18 (mm)
